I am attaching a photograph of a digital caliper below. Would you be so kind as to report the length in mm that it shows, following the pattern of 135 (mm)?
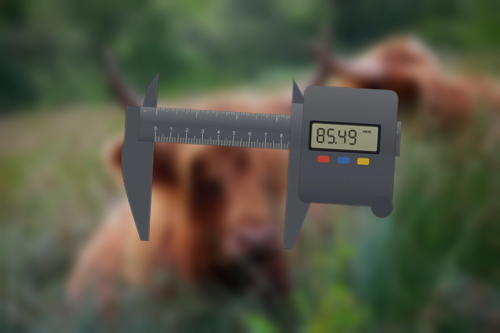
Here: 85.49 (mm)
